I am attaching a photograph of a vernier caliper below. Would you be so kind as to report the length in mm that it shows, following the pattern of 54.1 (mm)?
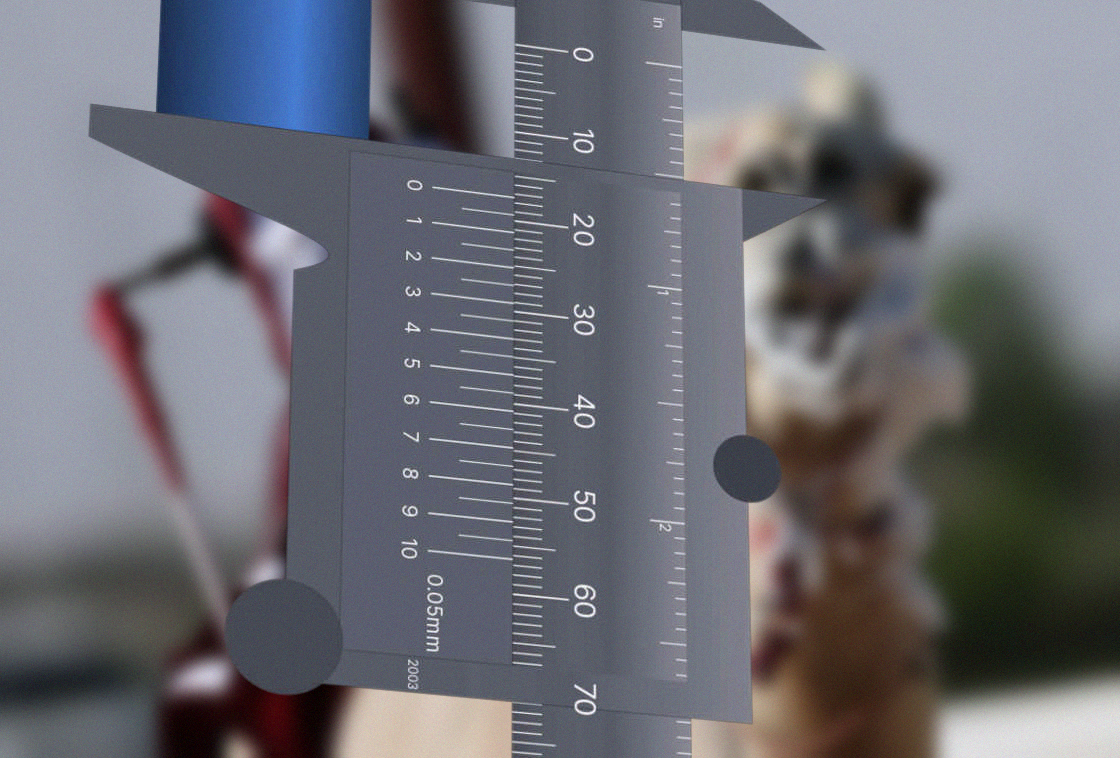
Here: 17.4 (mm)
